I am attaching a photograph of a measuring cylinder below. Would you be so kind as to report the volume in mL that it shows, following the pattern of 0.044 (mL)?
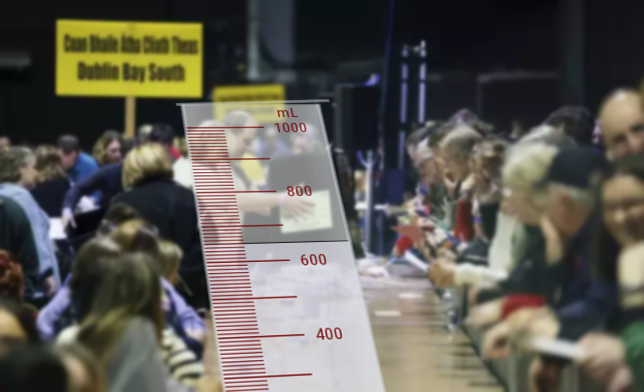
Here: 650 (mL)
